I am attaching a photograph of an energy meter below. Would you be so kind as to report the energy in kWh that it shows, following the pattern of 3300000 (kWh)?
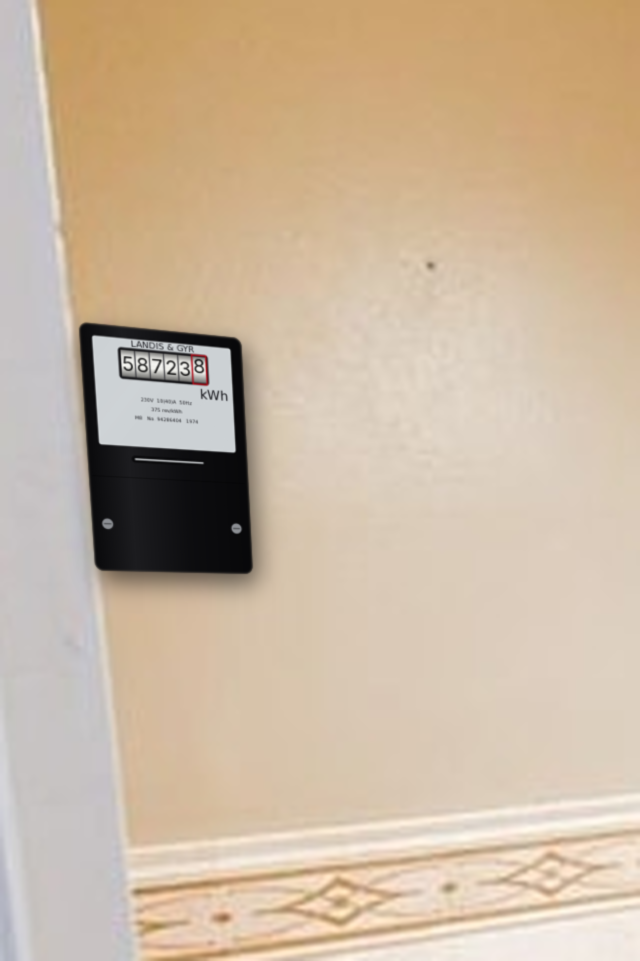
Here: 58723.8 (kWh)
